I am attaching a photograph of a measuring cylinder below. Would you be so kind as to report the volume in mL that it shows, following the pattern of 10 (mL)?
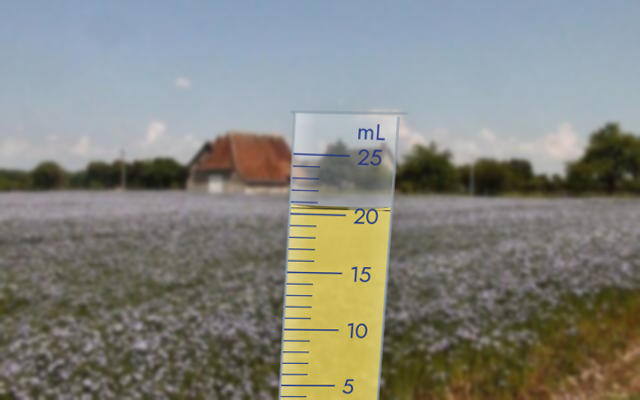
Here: 20.5 (mL)
